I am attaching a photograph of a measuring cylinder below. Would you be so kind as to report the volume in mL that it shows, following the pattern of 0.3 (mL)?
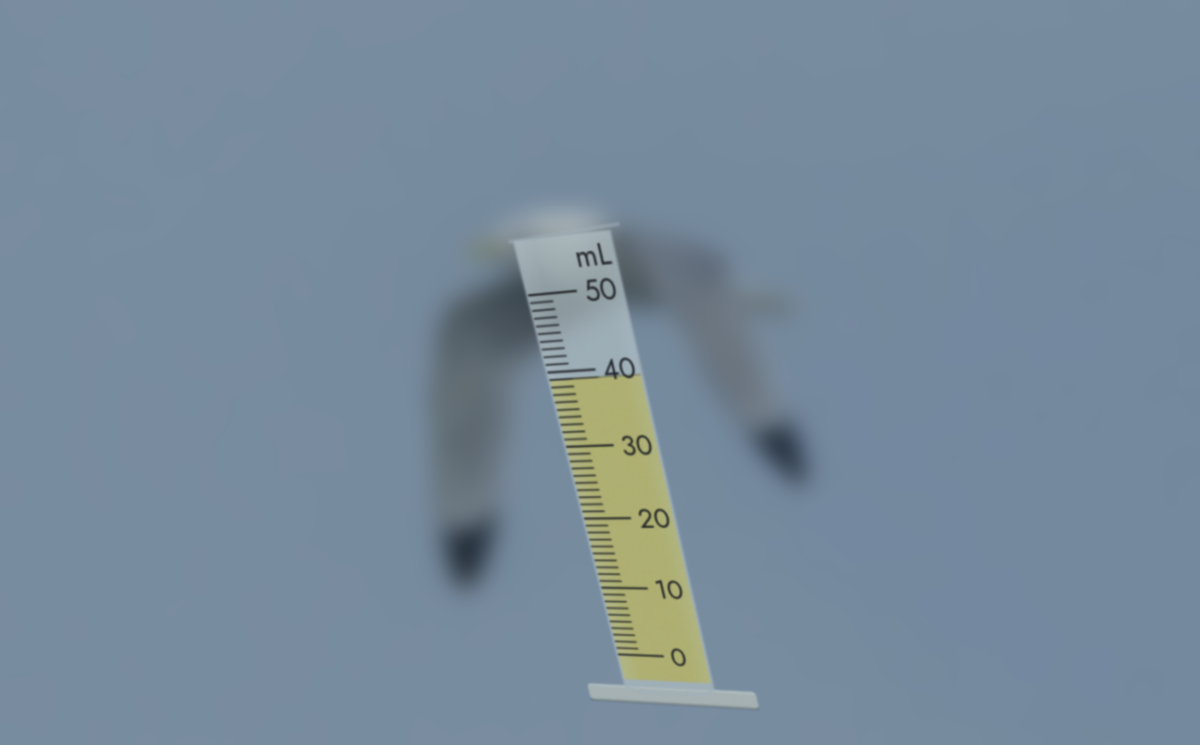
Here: 39 (mL)
